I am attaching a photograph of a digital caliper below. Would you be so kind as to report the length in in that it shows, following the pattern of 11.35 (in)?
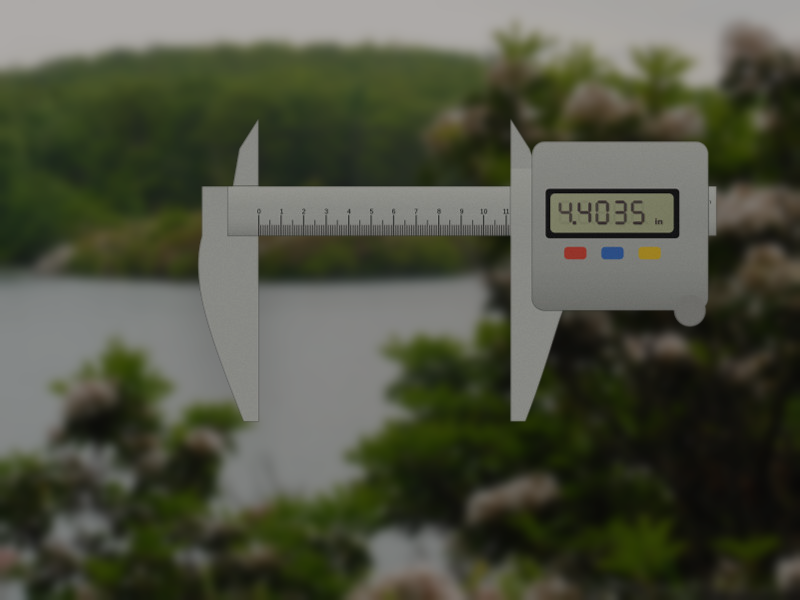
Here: 4.4035 (in)
